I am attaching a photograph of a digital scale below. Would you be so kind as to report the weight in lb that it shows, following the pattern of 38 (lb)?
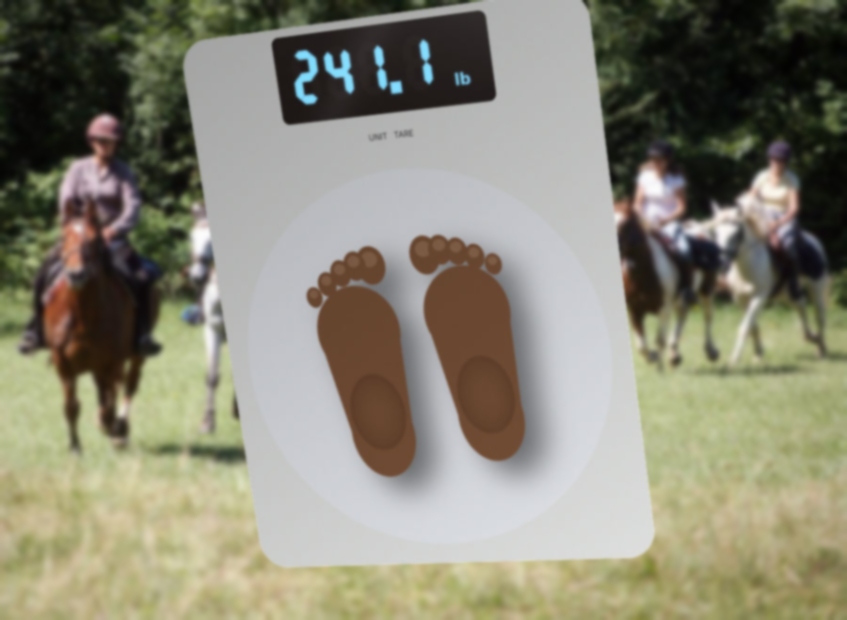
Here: 241.1 (lb)
